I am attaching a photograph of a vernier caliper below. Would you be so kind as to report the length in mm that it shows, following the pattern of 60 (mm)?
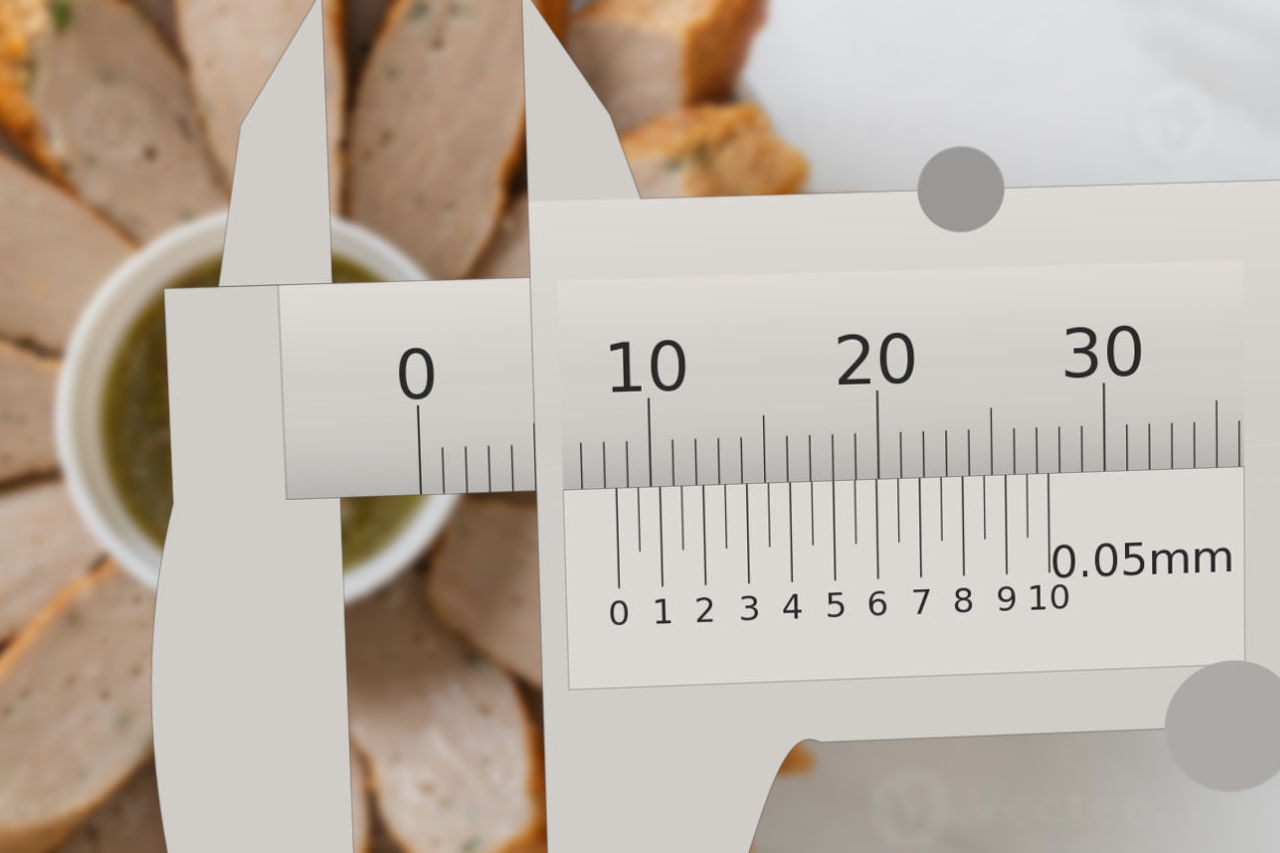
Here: 8.5 (mm)
